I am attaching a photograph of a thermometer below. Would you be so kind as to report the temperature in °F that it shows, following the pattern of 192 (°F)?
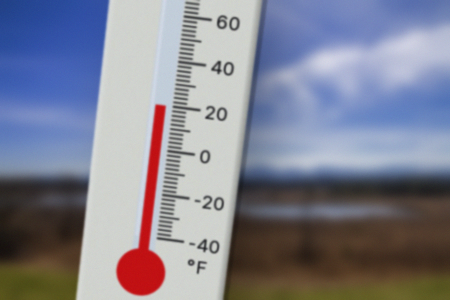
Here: 20 (°F)
